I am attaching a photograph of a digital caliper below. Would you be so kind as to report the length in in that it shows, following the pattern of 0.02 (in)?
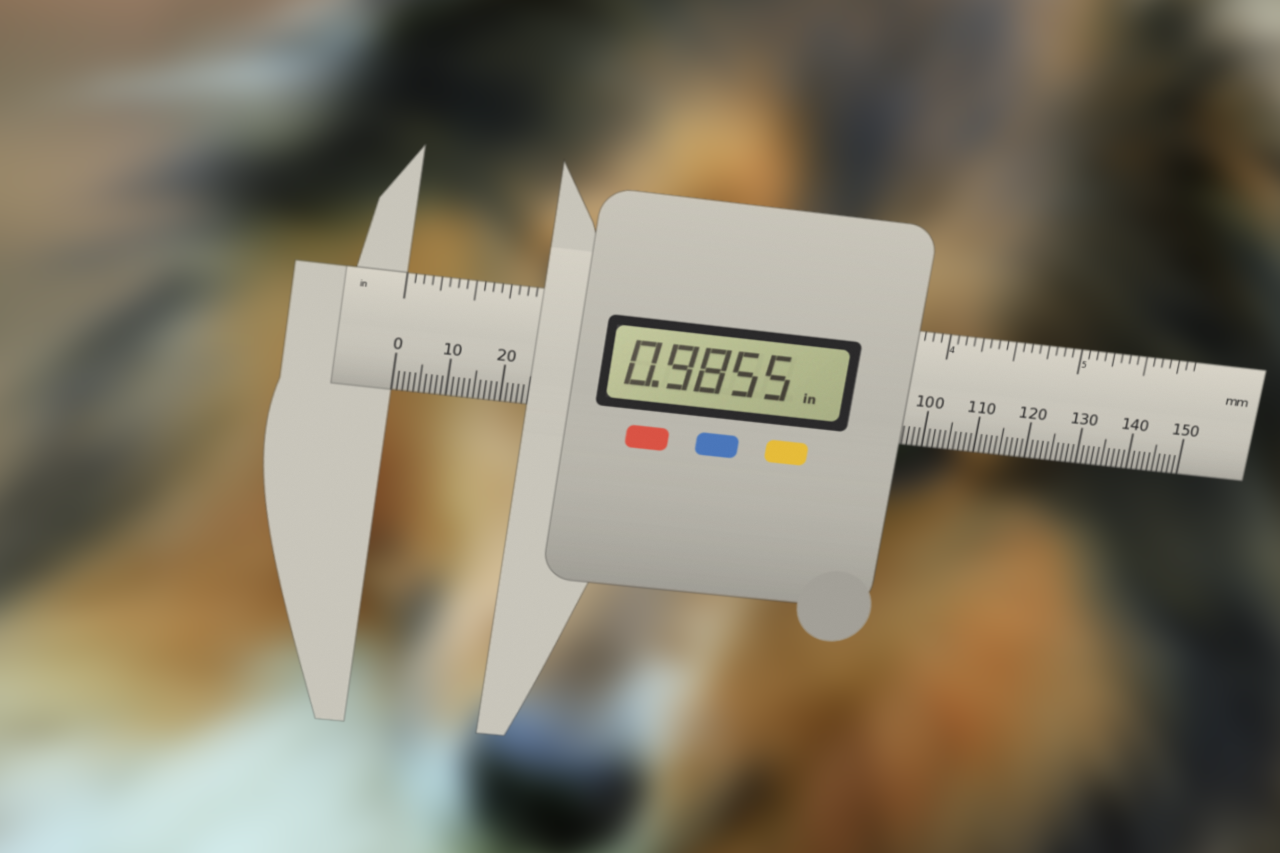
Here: 0.9855 (in)
